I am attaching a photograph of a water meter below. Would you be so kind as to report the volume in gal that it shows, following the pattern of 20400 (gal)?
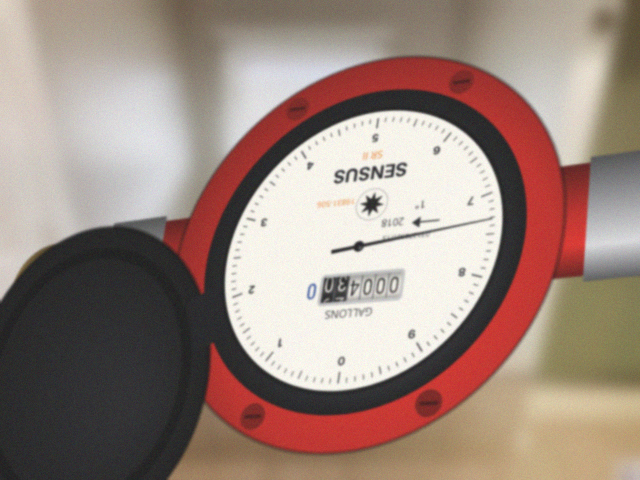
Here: 4297.3 (gal)
